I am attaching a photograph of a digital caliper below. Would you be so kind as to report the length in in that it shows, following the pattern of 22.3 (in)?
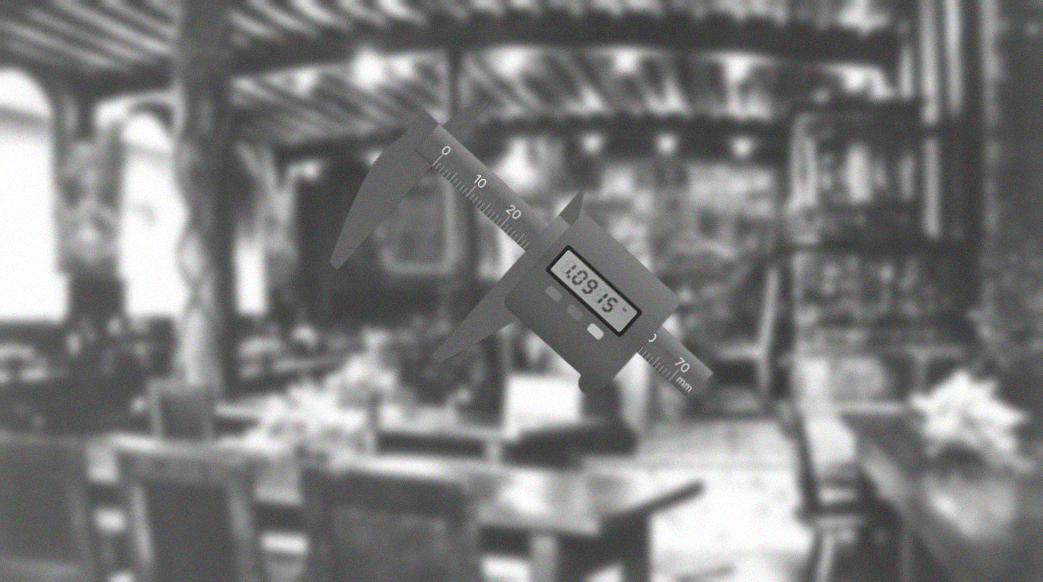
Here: 1.0915 (in)
